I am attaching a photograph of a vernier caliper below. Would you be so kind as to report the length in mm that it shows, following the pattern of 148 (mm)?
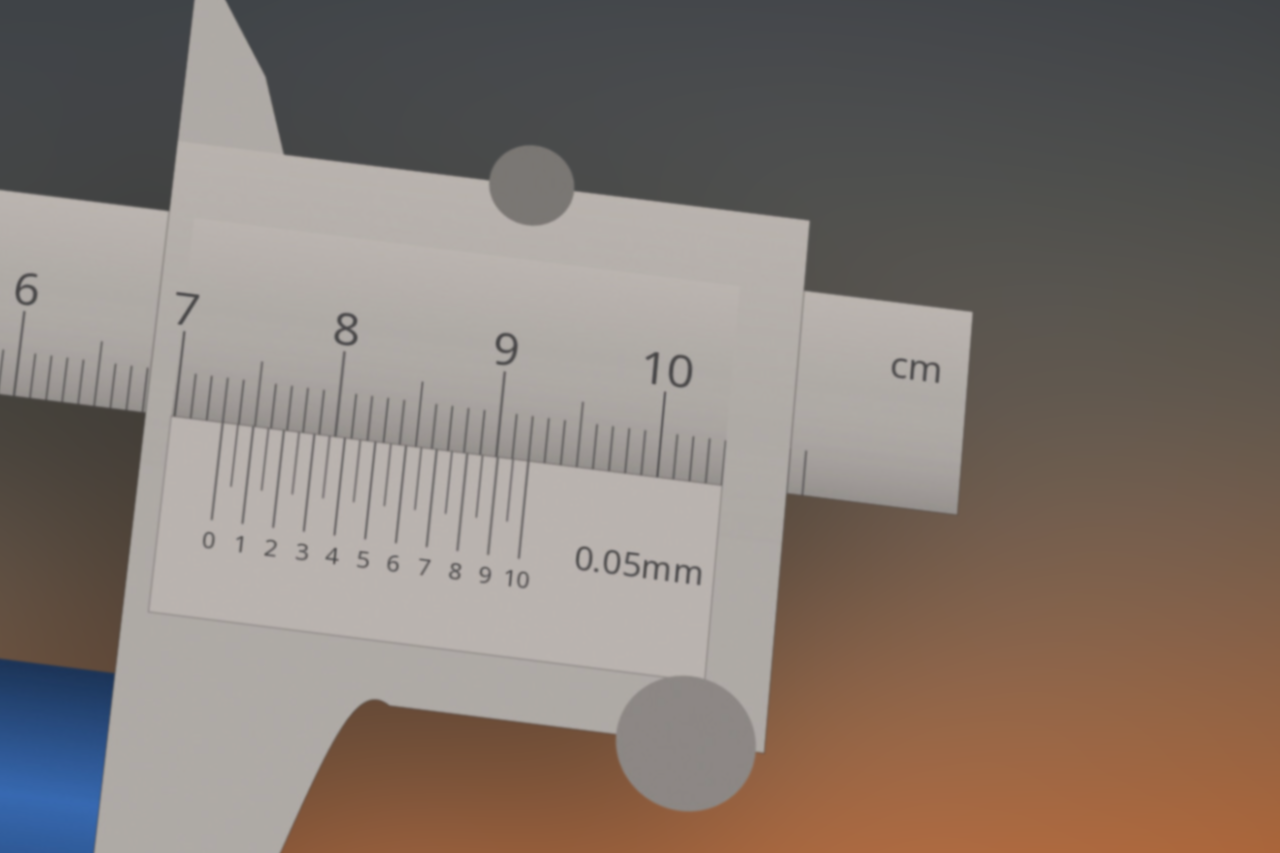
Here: 73.0 (mm)
